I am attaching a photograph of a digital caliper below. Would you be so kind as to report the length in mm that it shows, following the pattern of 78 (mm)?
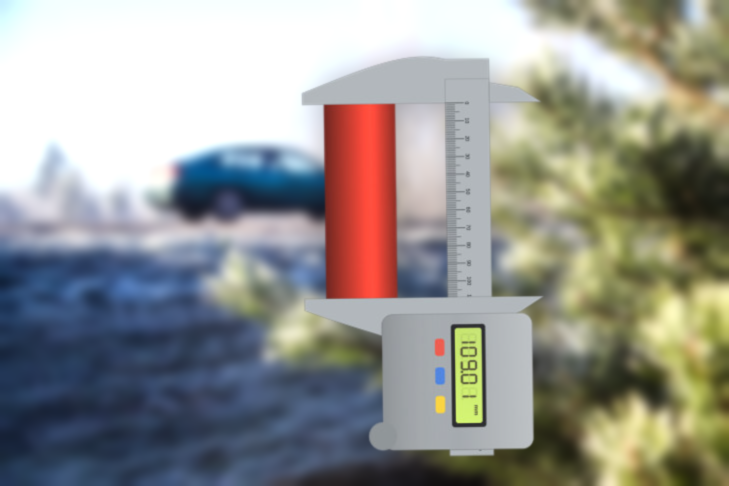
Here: 109.01 (mm)
